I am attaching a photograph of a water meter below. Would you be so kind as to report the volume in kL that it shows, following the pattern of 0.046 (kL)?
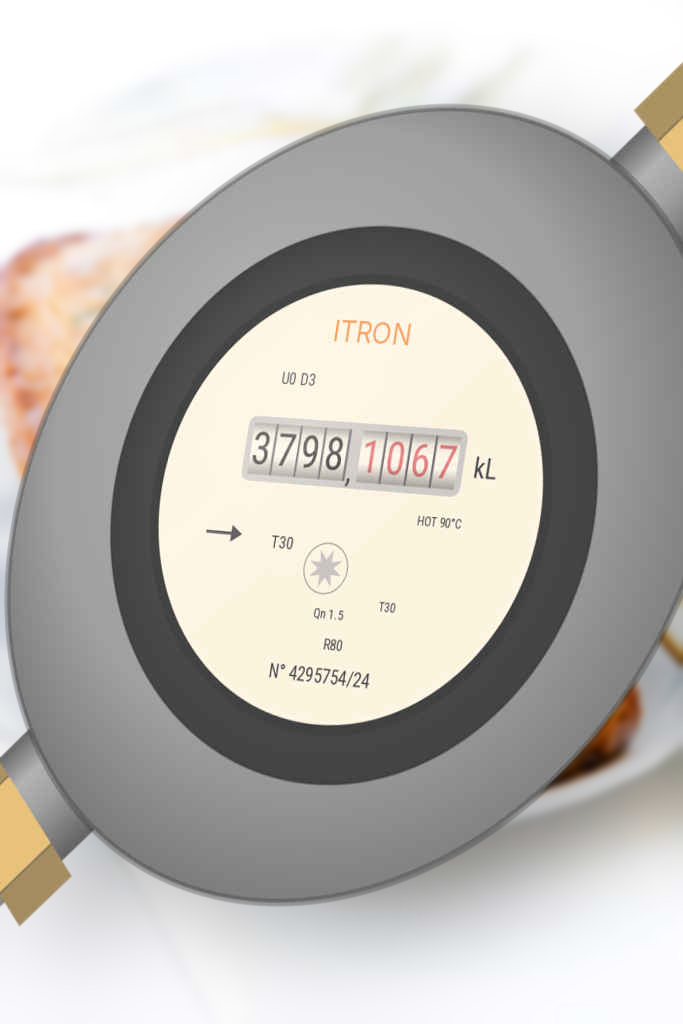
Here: 3798.1067 (kL)
